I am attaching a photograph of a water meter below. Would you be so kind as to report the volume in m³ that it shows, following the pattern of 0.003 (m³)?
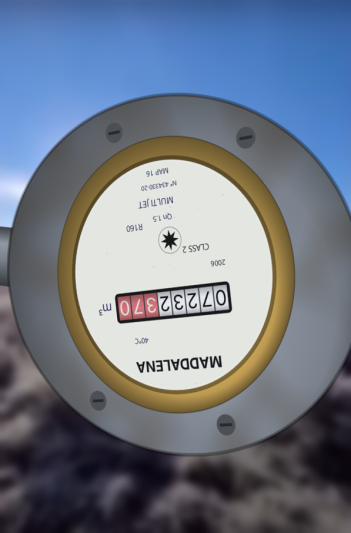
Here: 7232.370 (m³)
